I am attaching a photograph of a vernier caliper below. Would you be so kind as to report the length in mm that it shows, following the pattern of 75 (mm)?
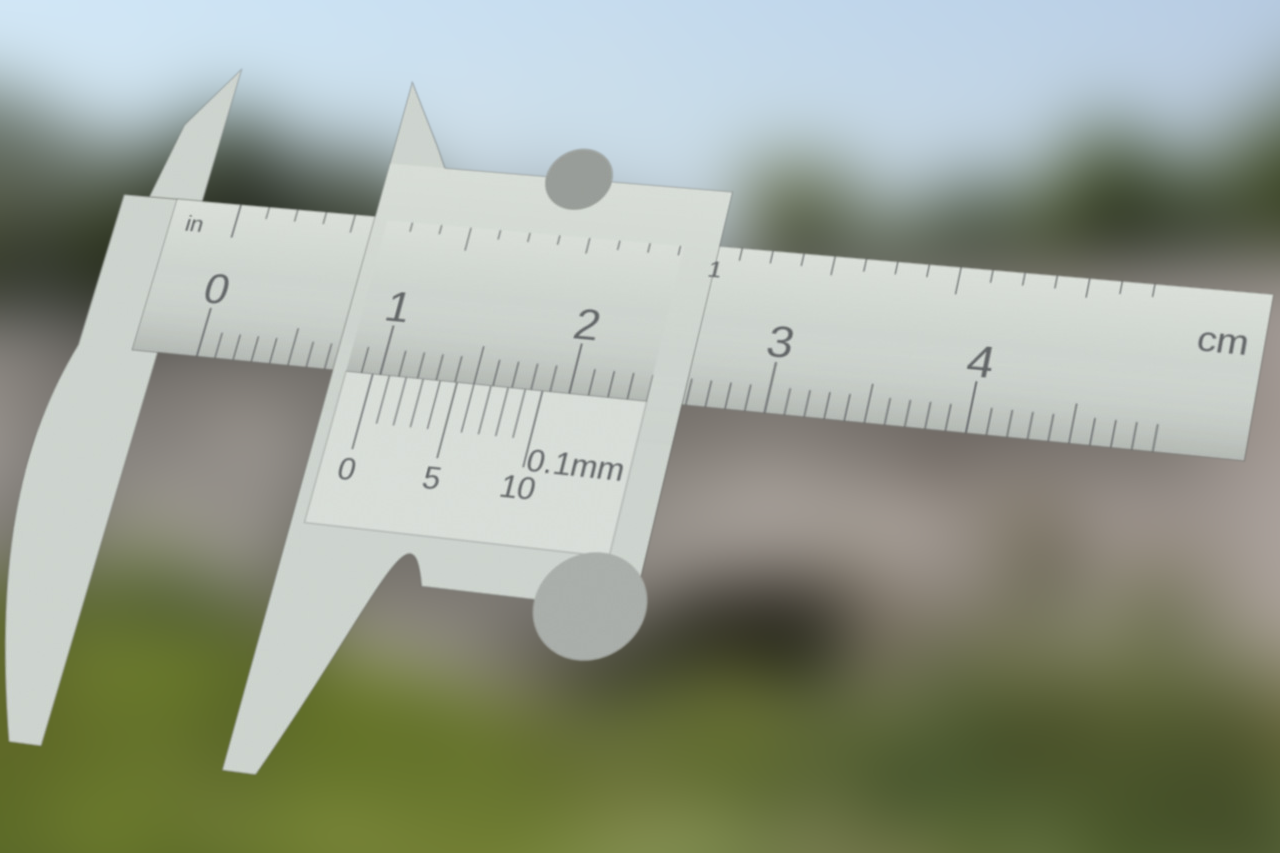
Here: 9.6 (mm)
